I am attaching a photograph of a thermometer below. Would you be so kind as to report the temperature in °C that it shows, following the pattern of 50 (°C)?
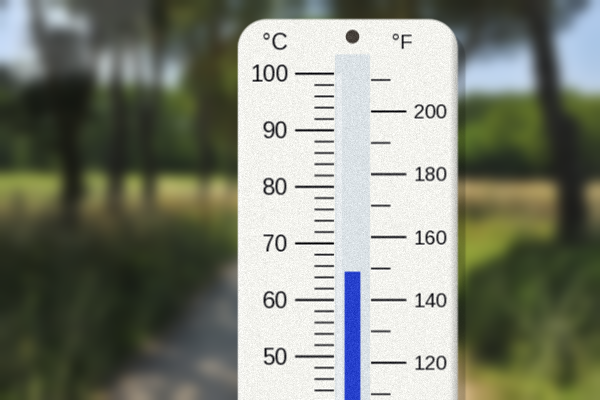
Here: 65 (°C)
